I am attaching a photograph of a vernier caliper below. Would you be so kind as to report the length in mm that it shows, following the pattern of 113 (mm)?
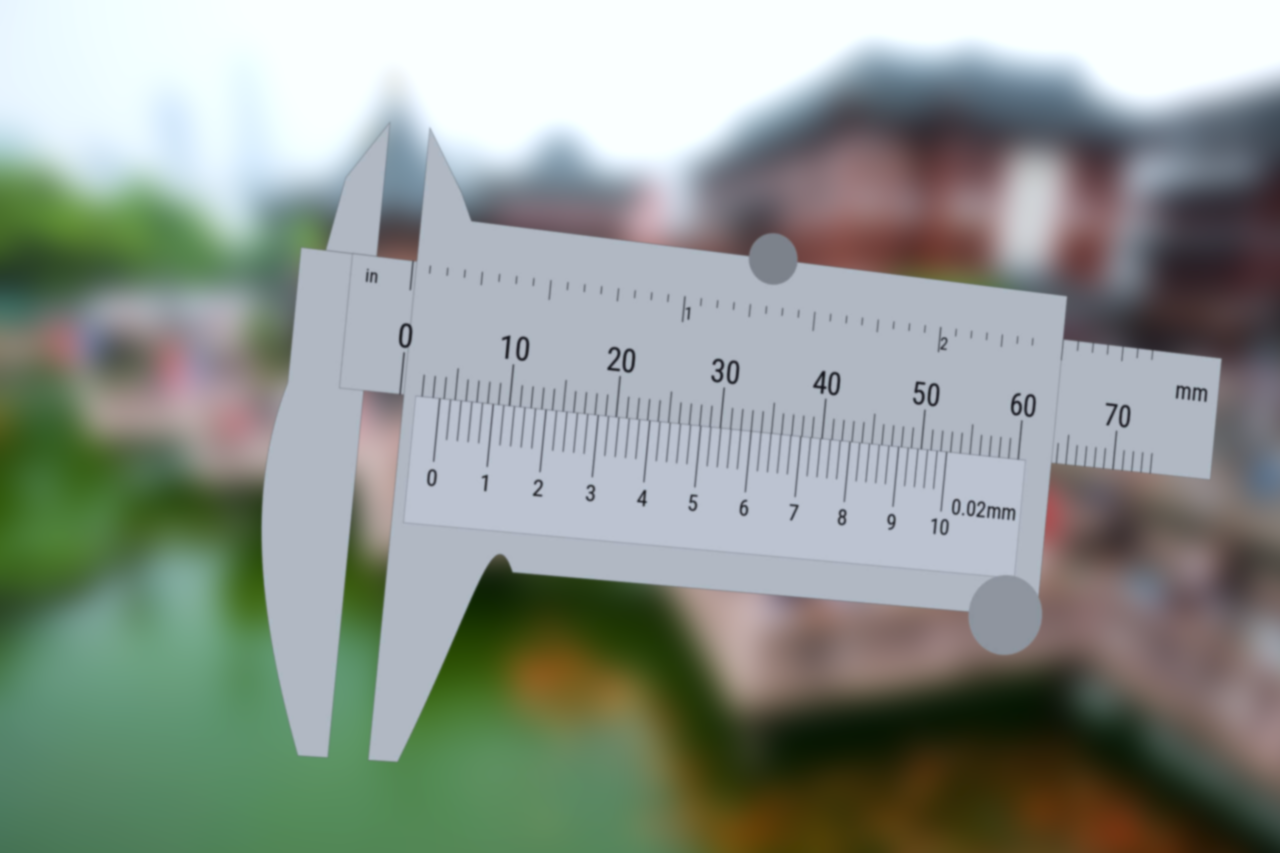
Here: 3.6 (mm)
